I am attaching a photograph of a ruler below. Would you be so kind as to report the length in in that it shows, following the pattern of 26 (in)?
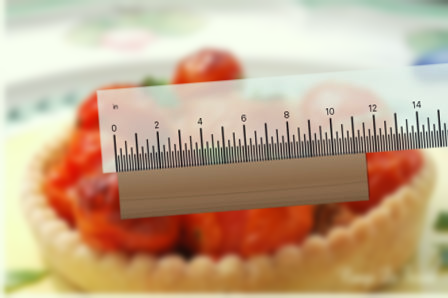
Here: 11.5 (in)
